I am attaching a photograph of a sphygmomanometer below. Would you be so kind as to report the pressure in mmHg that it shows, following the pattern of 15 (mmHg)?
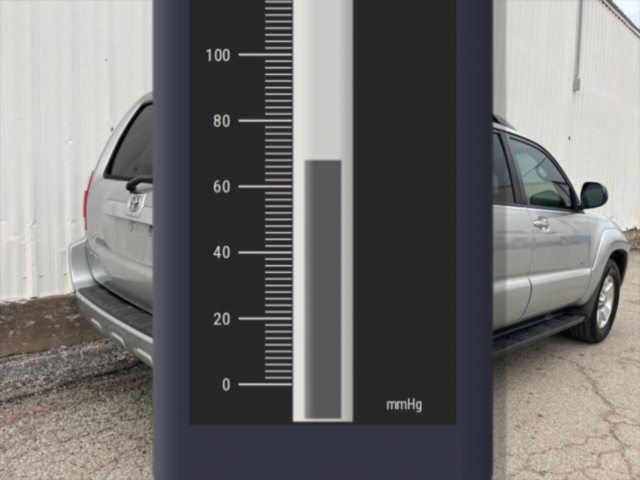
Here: 68 (mmHg)
